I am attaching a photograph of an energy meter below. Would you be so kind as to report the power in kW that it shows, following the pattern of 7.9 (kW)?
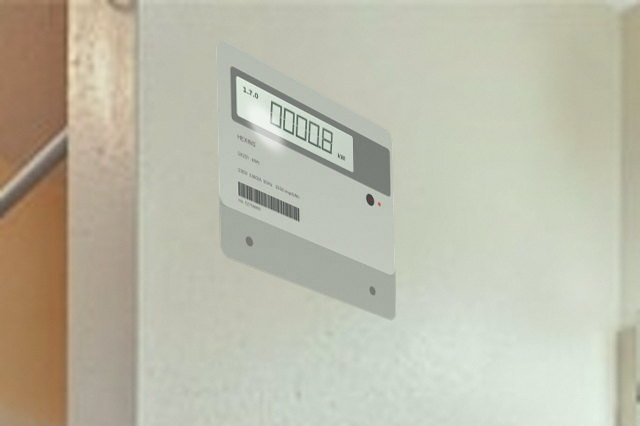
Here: 0.8 (kW)
